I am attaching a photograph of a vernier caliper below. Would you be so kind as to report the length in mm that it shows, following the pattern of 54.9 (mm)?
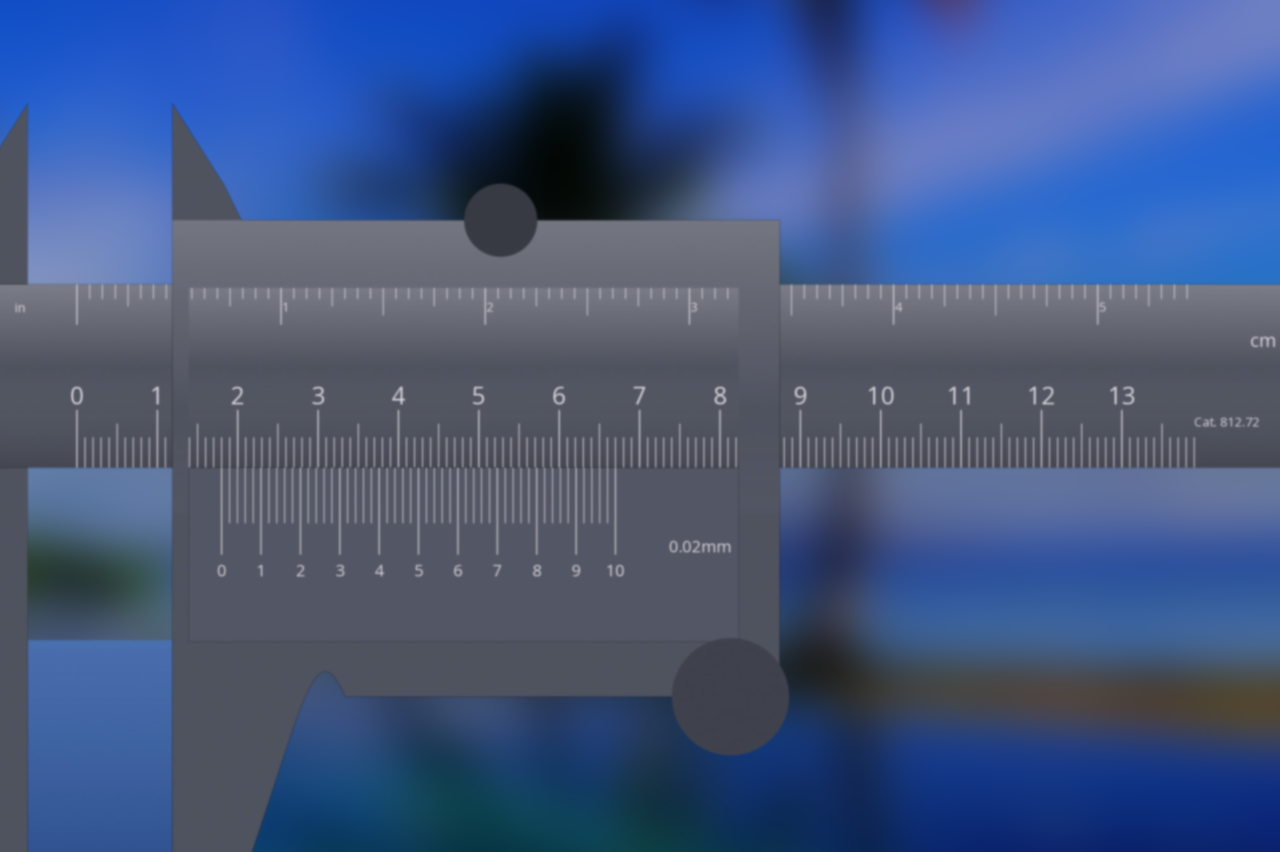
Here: 18.0 (mm)
